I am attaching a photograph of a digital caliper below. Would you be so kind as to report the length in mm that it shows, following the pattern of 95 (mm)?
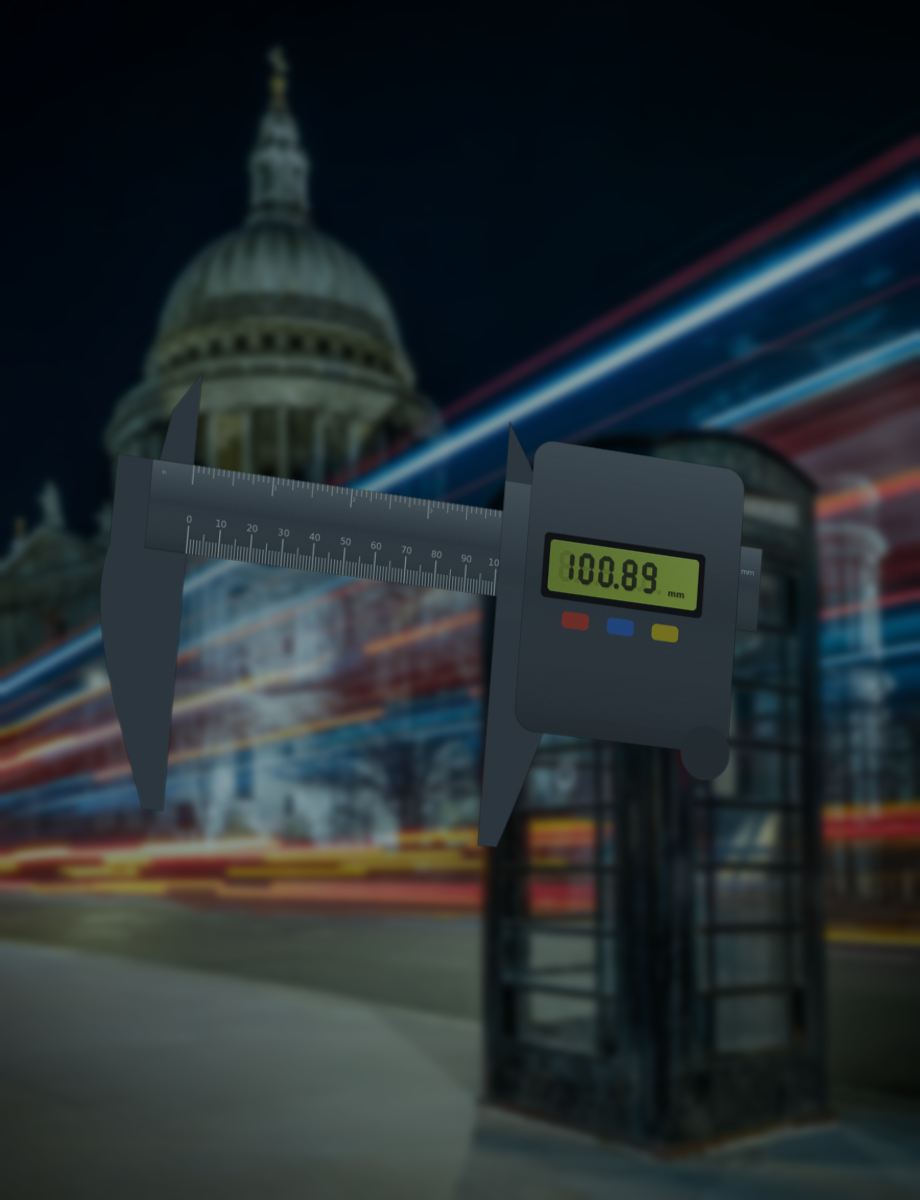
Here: 100.89 (mm)
